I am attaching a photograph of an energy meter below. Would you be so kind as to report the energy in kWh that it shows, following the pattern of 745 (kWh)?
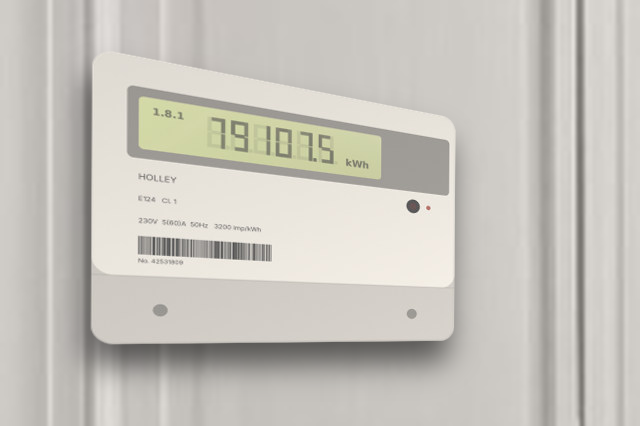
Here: 79107.5 (kWh)
